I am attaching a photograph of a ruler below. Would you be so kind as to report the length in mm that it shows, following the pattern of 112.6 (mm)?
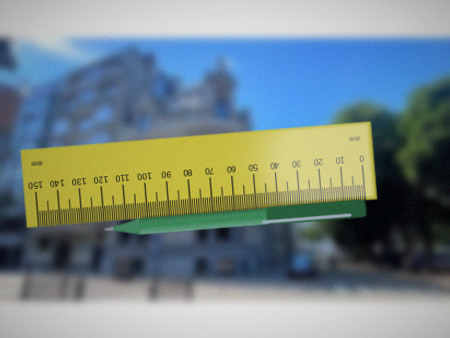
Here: 120 (mm)
